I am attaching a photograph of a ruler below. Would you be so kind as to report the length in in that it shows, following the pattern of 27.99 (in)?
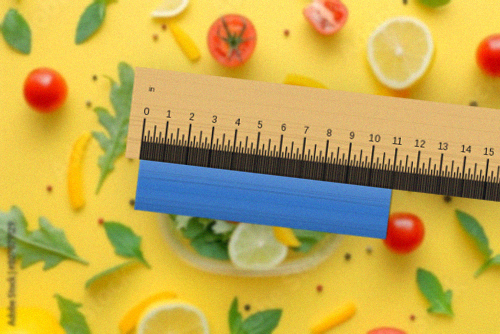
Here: 11 (in)
